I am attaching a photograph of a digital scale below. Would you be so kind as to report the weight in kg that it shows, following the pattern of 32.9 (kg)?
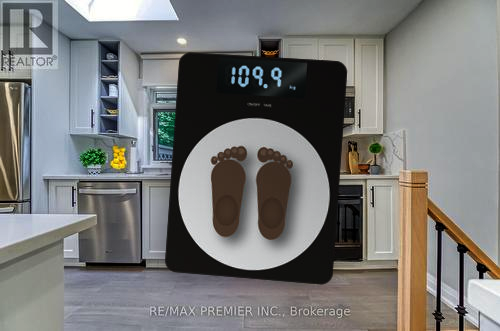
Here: 109.9 (kg)
